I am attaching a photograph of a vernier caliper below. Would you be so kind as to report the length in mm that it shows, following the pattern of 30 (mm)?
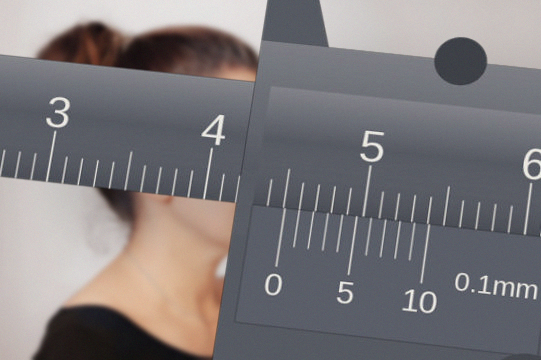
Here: 45.1 (mm)
